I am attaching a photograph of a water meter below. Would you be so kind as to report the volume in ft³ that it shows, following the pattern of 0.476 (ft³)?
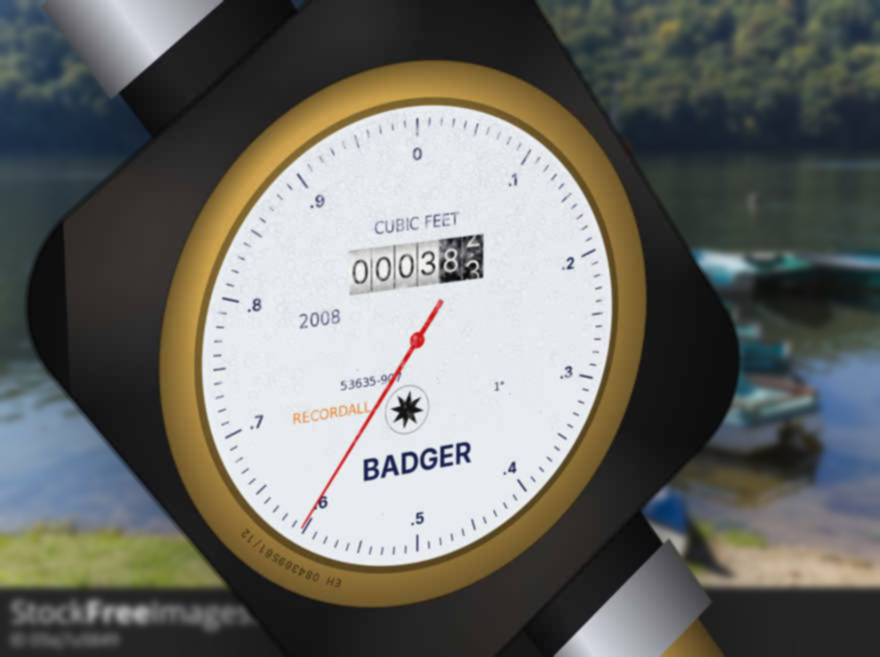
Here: 382.60 (ft³)
